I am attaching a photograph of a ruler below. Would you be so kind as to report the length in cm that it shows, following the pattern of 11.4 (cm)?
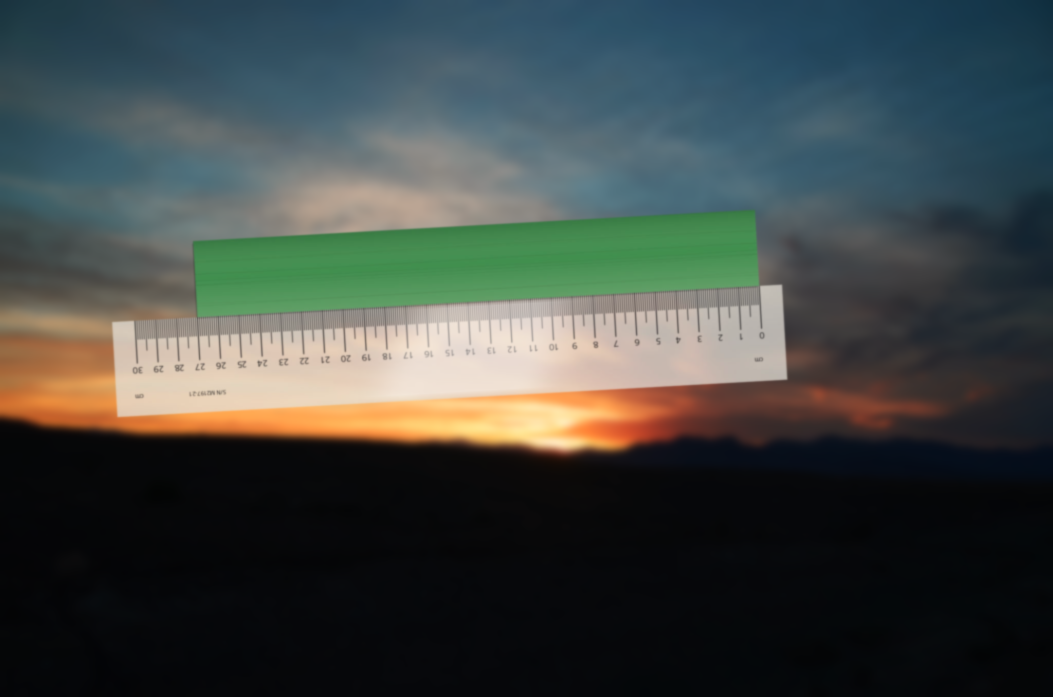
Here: 27 (cm)
